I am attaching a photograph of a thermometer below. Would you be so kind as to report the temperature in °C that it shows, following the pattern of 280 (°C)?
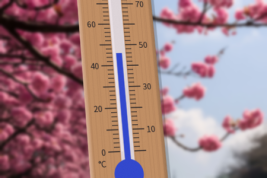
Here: 46 (°C)
